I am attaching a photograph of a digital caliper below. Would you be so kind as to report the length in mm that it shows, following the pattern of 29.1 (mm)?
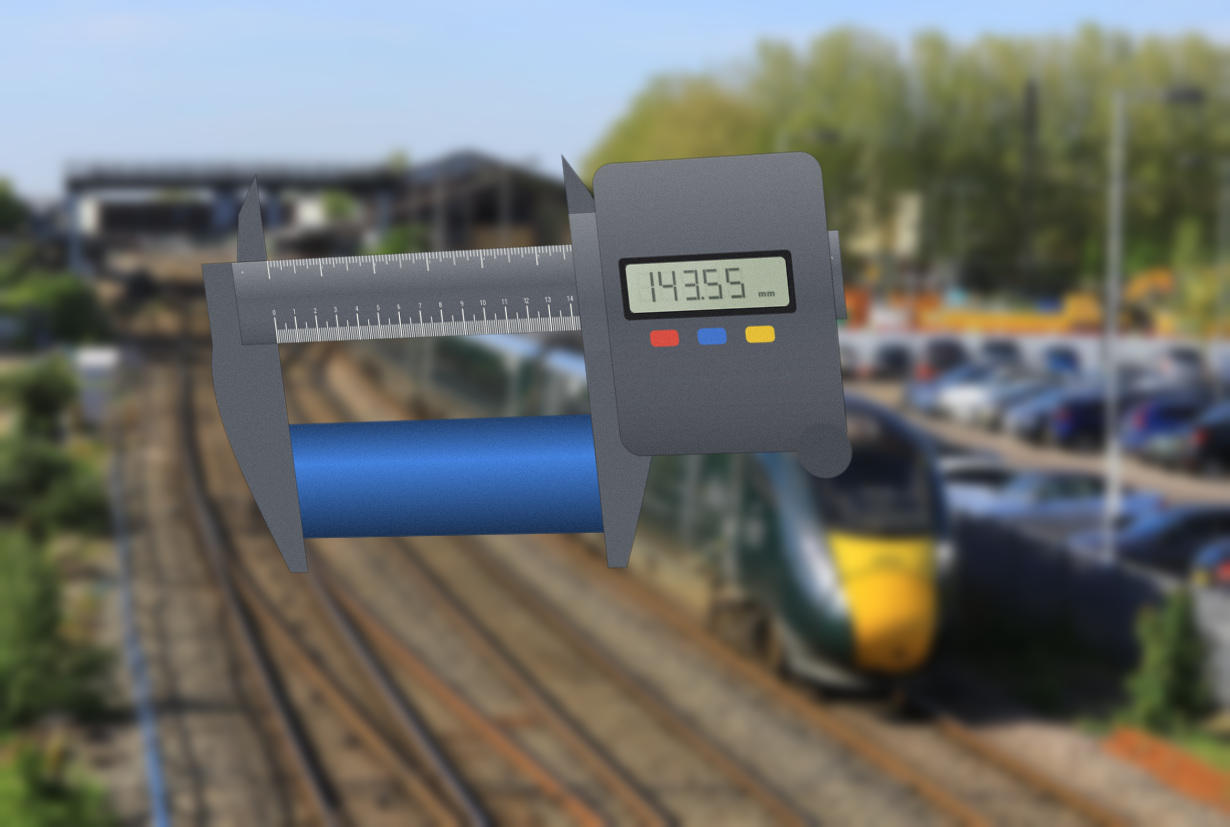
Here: 143.55 (mm)
